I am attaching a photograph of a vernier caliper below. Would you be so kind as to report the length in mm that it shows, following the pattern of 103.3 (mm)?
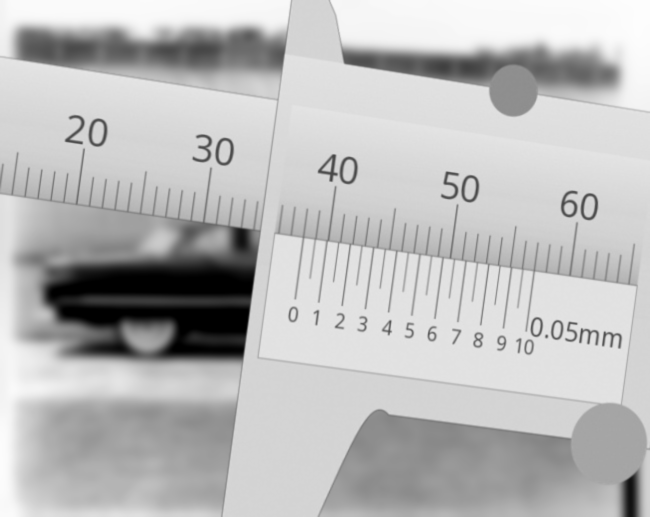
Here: 38.0 (mm)
